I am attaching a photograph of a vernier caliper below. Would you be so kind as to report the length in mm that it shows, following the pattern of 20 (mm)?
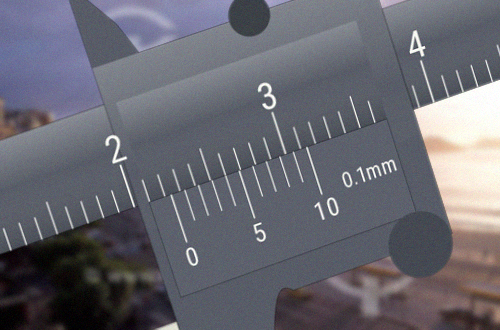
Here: 22.4 (mm)
